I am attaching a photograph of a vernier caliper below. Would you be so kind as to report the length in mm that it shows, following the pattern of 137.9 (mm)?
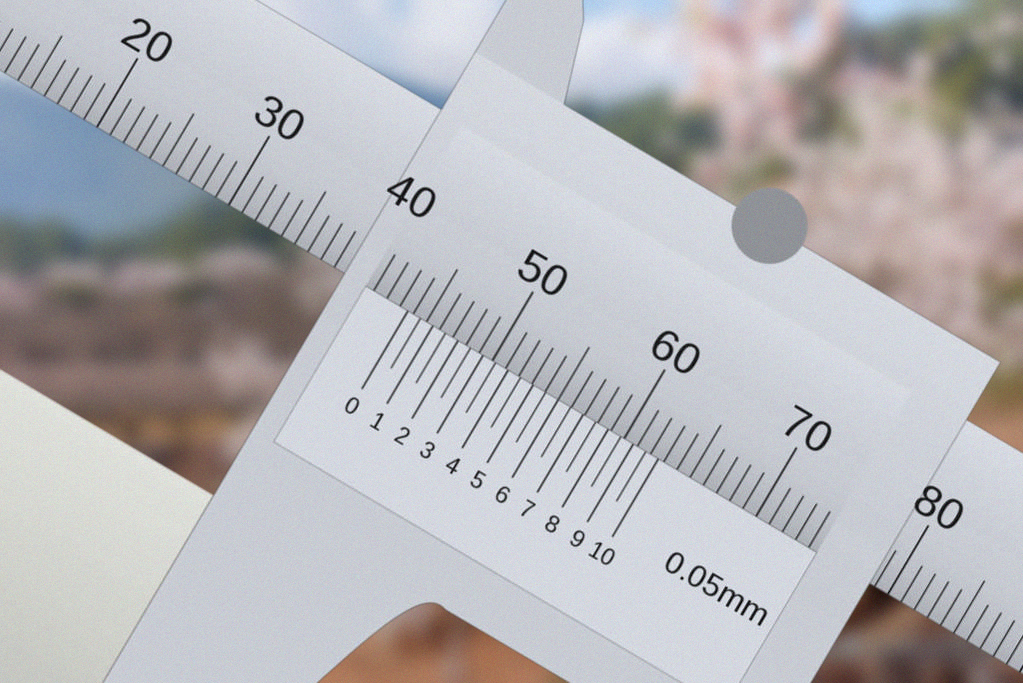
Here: 43.6 (mm)
